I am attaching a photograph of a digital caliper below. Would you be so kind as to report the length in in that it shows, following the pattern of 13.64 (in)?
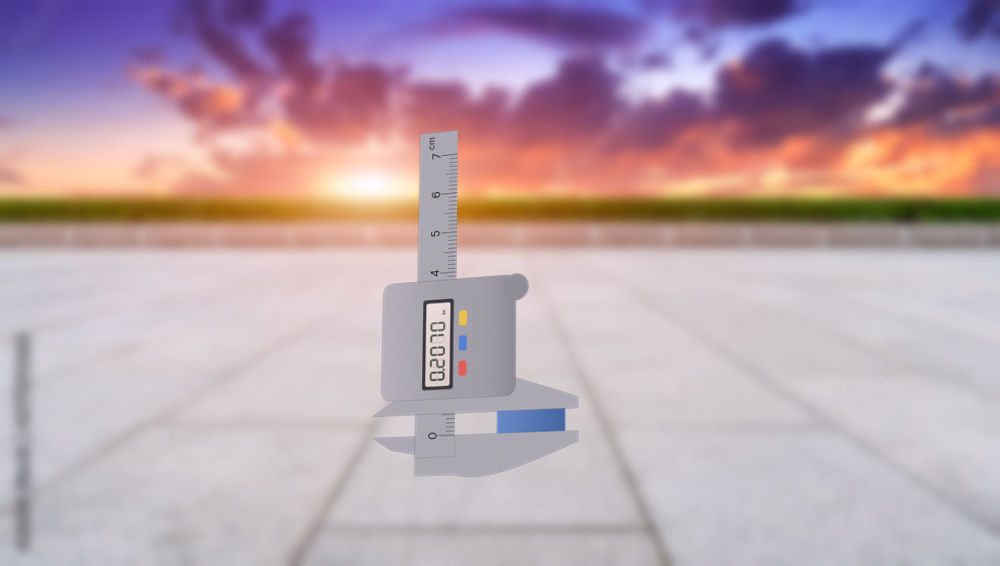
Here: 0.2070 (in)
